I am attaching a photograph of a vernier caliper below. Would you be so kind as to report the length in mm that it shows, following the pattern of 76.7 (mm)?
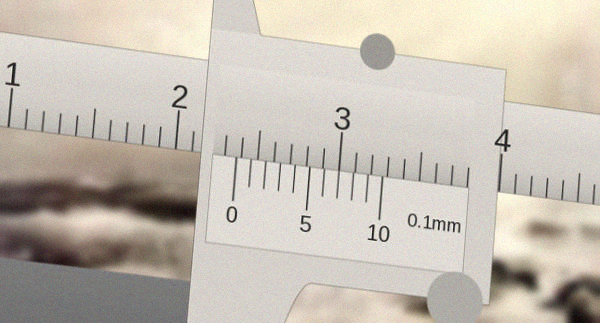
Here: 23.7 (mm)
